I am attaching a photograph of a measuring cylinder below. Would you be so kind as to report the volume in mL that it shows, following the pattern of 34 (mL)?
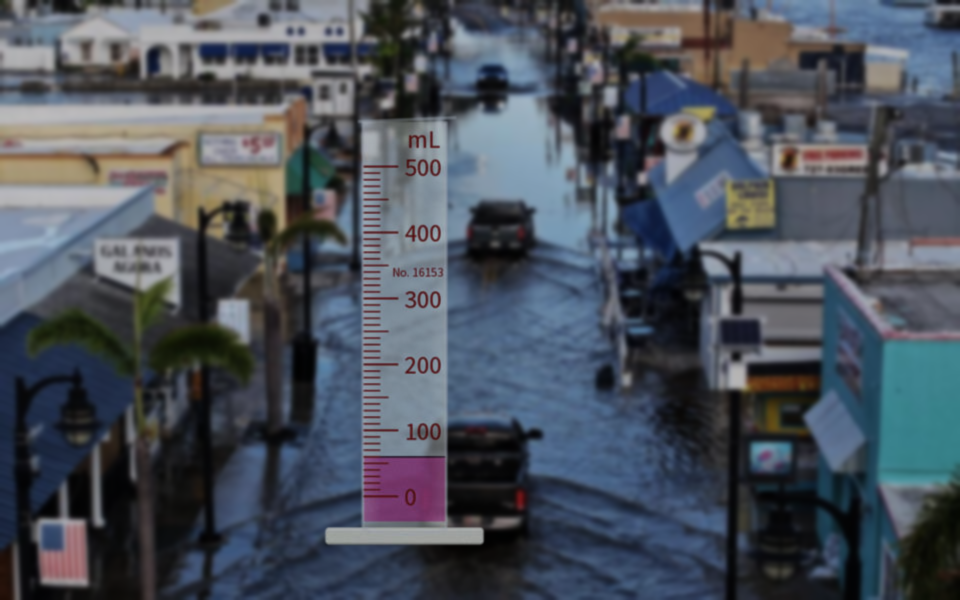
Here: 60 (mL)
